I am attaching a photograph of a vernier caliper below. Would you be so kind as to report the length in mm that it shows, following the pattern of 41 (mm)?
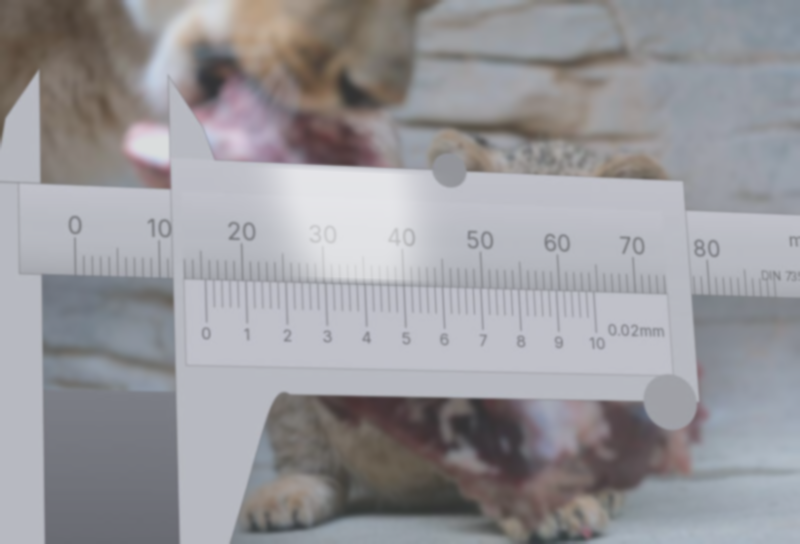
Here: 15.5 (mm)
